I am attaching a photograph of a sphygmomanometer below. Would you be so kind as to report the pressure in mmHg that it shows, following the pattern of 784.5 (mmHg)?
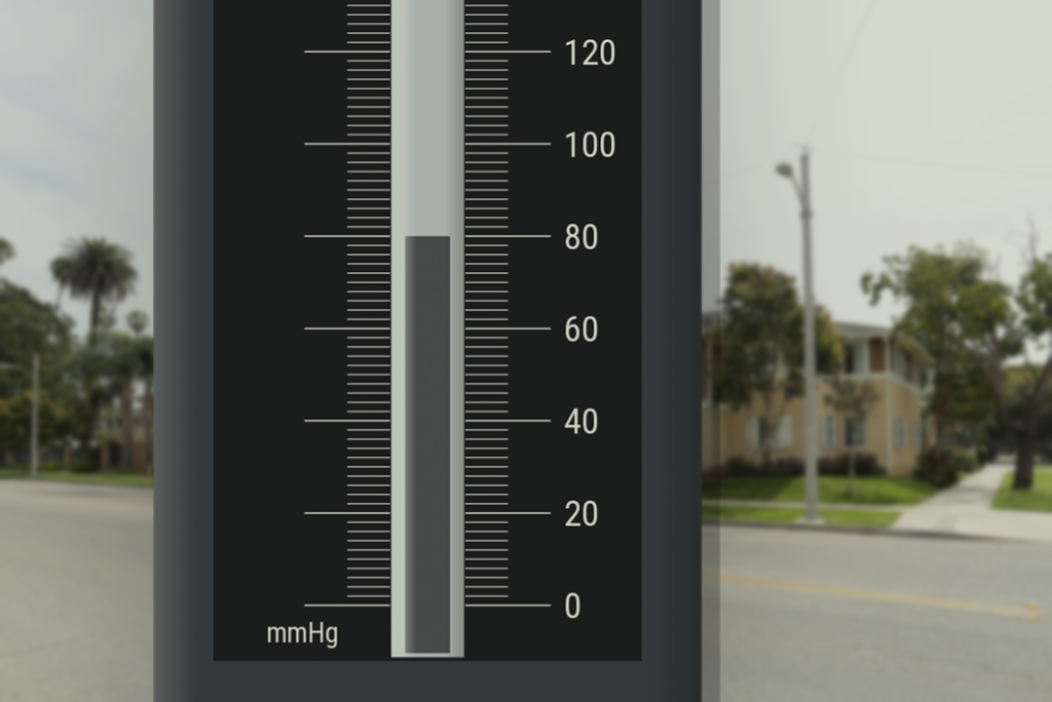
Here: 80 (mmHg)
